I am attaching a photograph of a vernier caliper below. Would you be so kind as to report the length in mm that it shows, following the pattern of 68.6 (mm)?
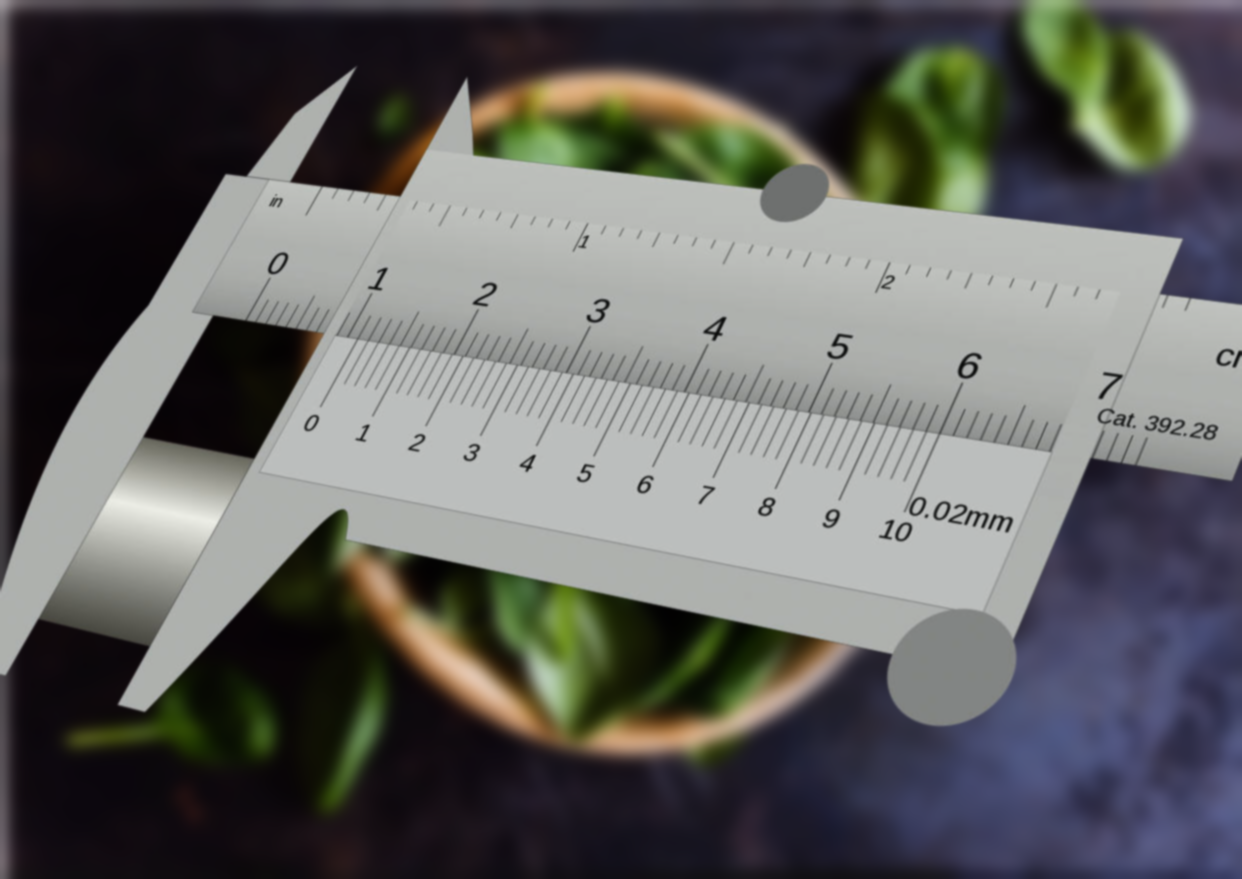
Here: 11.0 (mm)
